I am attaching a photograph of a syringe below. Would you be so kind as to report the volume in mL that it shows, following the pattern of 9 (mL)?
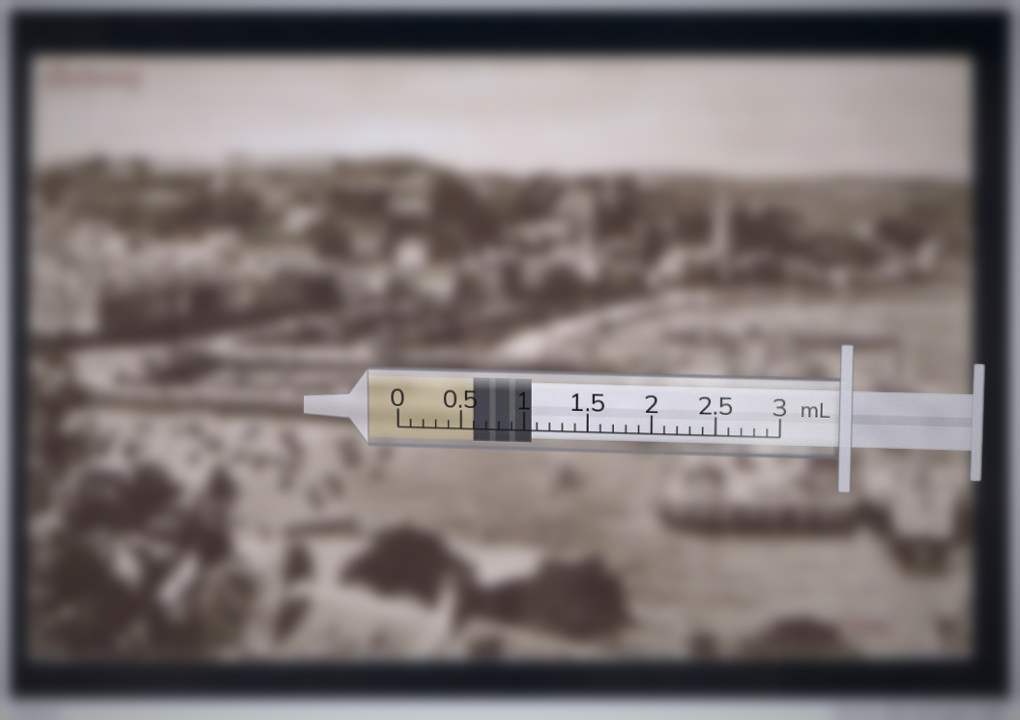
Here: 0.6 (mL)
